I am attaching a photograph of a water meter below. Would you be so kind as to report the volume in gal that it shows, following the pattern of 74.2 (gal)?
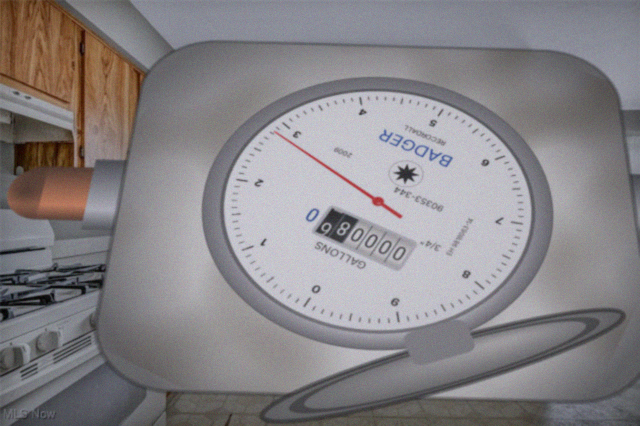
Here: 862.8 (gal)
